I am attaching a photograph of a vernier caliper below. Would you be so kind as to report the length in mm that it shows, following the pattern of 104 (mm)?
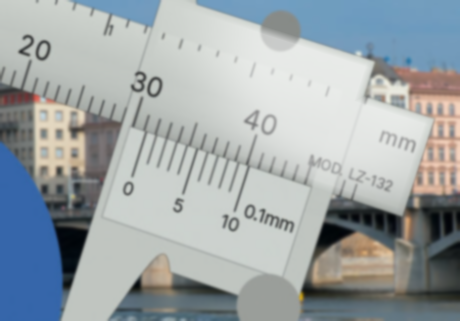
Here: 31.2 (mm)
